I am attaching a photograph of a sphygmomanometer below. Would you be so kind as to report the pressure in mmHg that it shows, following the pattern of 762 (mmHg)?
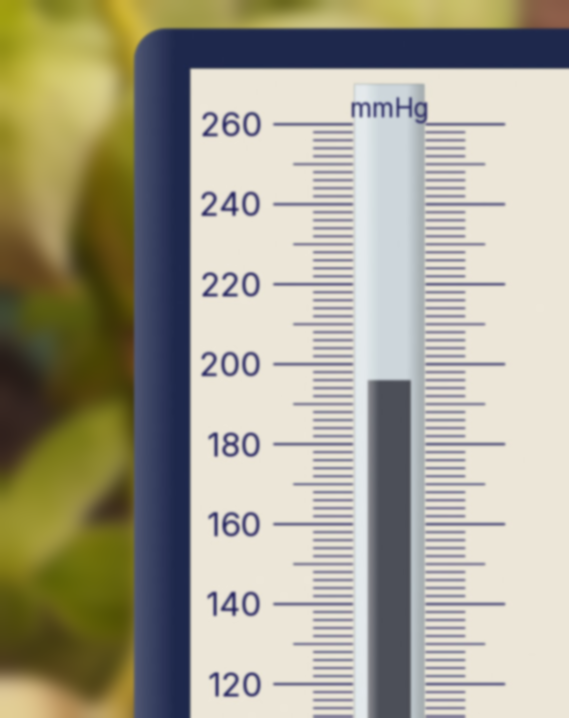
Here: 196 (mmHg)
